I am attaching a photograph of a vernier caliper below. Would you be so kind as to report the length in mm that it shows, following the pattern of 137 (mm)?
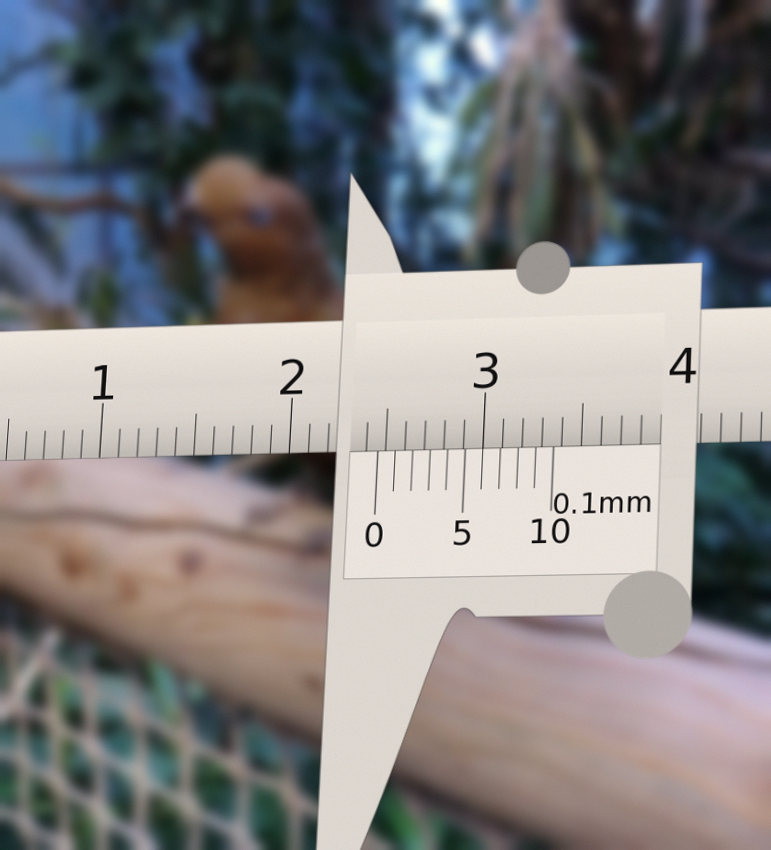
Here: 24.6 (mm)
